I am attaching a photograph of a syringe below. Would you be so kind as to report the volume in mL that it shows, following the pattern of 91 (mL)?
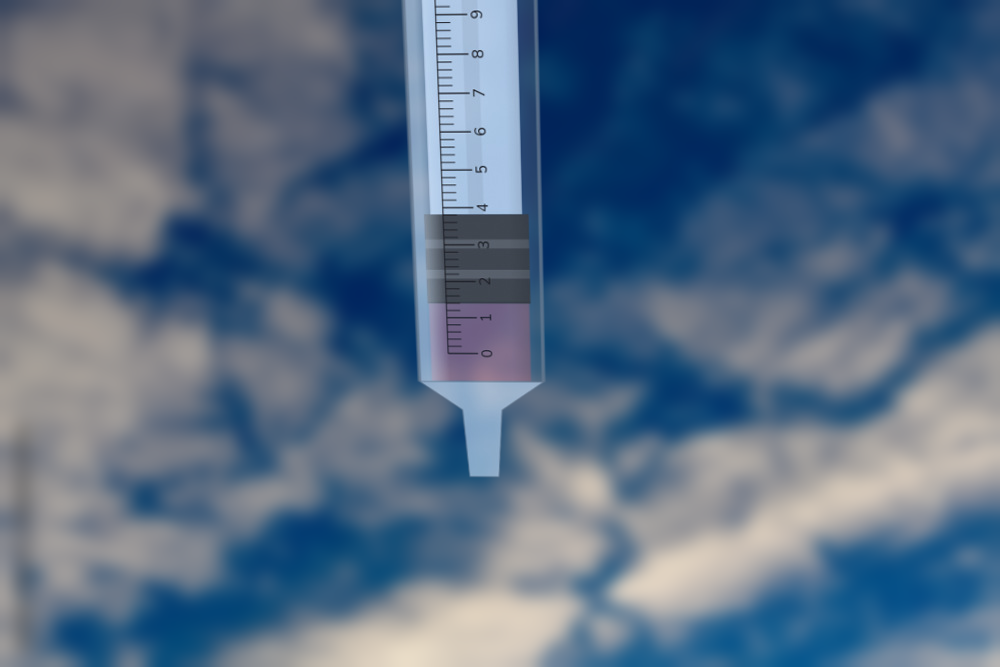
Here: 1.4 (mL)
